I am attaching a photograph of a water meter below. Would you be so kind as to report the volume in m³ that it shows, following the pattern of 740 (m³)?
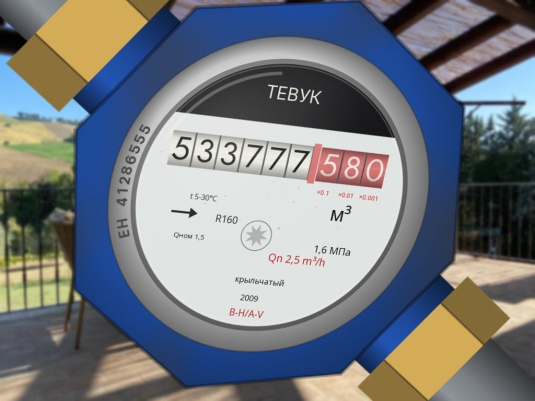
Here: 533777.580 (m³)
